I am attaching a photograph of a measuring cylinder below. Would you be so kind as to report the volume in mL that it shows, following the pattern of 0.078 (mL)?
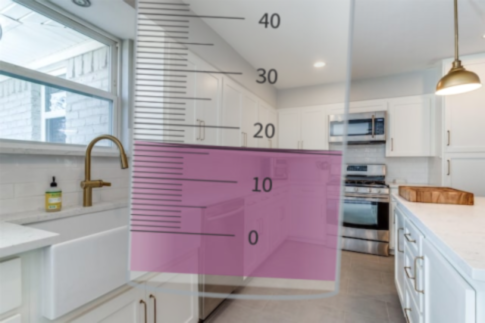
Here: 16 (mL)
